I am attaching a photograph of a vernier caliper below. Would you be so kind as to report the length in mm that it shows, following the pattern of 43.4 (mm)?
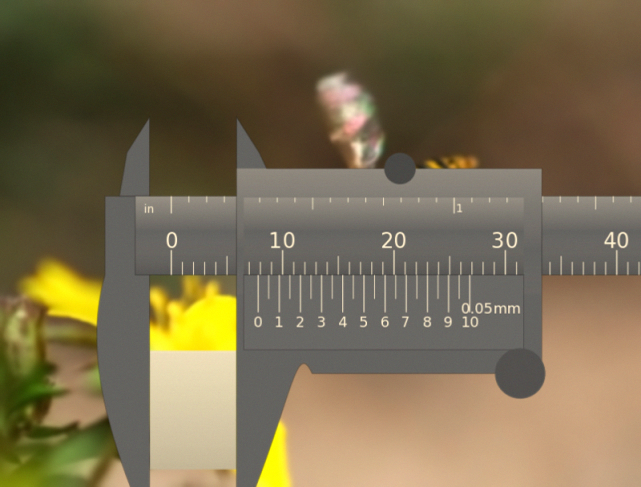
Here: 7.8 (mm)
